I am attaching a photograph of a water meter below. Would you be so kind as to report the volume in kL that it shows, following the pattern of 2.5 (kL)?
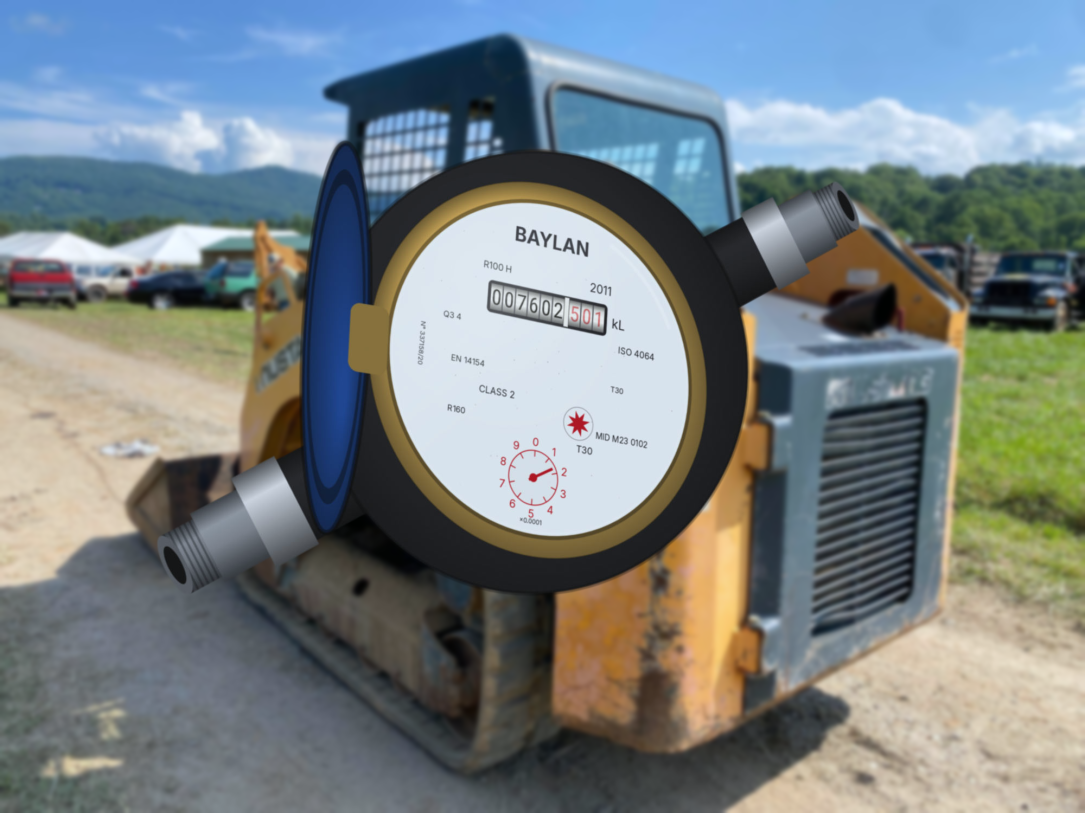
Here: 7602.5011 (kL)
